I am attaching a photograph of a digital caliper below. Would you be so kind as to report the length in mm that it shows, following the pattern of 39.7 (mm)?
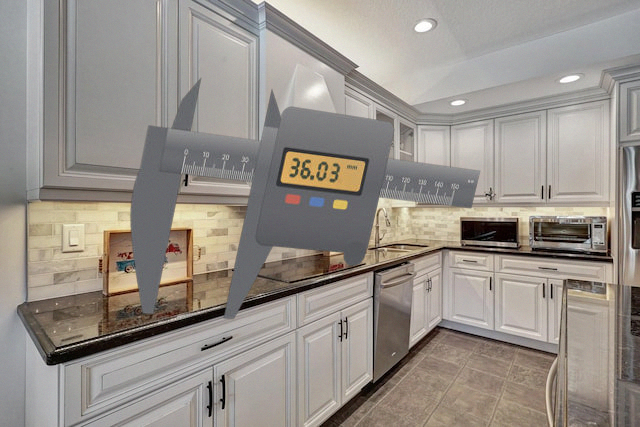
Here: 36.03 (mm)
